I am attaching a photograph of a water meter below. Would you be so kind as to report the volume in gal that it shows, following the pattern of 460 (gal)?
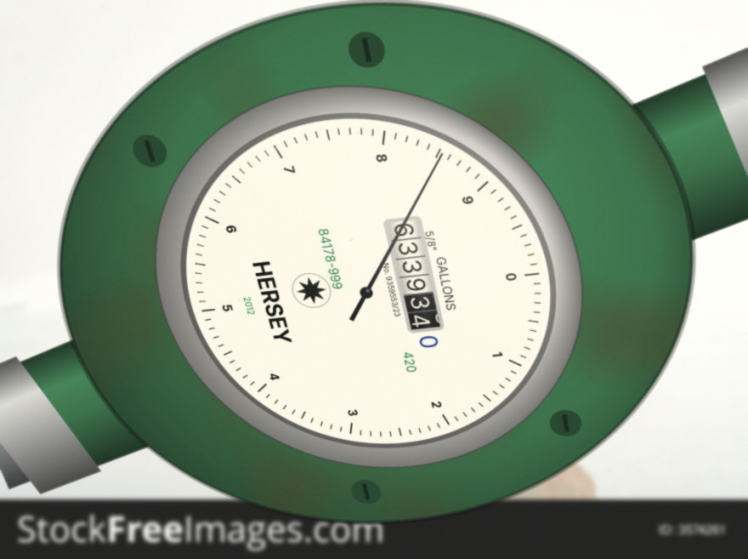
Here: 6339338.5 (gal)
